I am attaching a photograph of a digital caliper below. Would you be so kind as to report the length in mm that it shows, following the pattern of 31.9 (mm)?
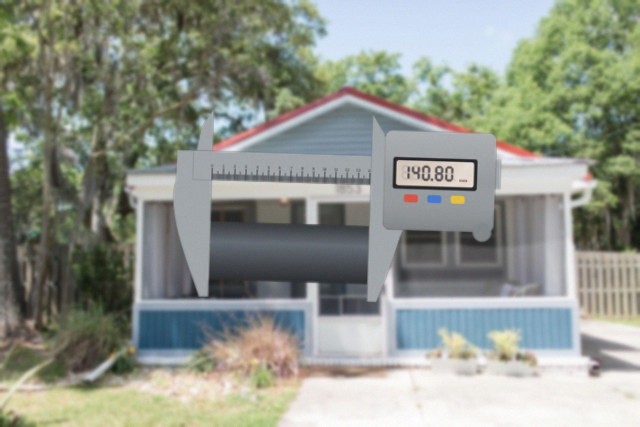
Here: 140.80 (mm)
